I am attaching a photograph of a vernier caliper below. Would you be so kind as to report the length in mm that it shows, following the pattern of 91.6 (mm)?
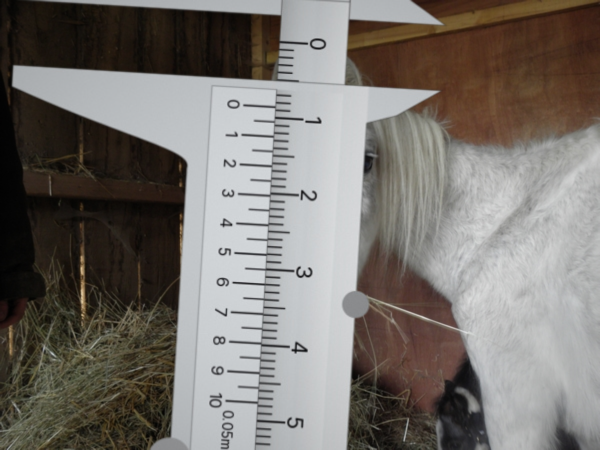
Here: 8.6 (mm)
